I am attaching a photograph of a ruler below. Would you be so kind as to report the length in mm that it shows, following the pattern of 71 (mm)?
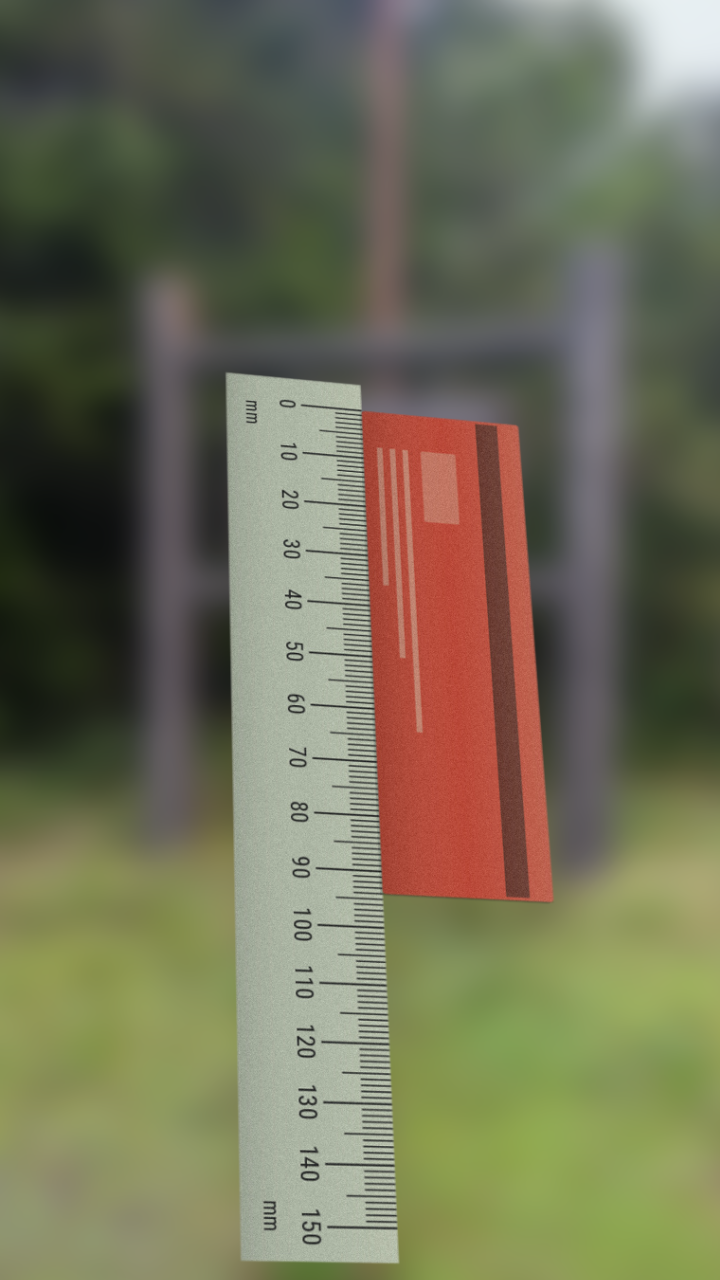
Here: 94 (mm)
